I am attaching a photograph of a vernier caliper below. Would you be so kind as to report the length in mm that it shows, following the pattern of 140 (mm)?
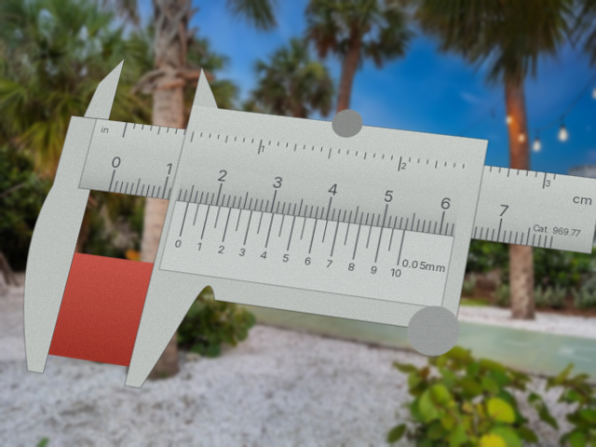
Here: 14.8 (mm)
